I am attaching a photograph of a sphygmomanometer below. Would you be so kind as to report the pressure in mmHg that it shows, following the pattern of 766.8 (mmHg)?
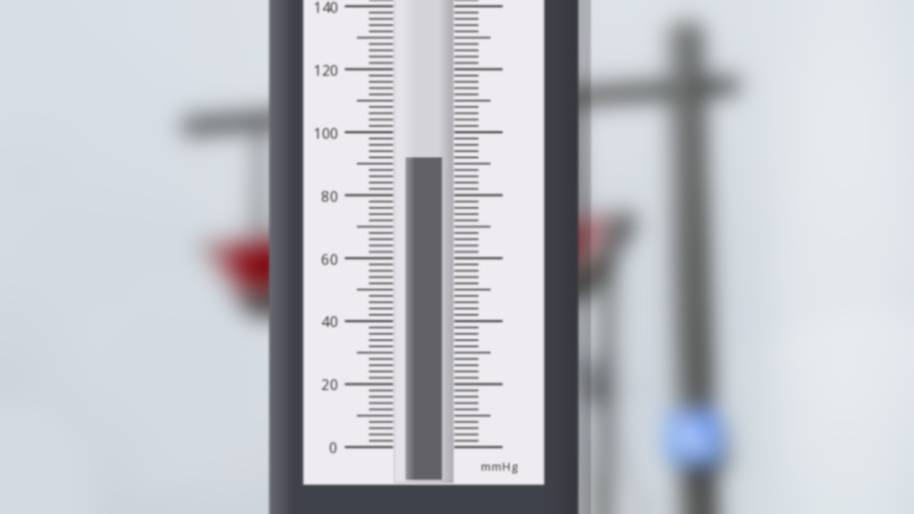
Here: 92 (mmHg)
